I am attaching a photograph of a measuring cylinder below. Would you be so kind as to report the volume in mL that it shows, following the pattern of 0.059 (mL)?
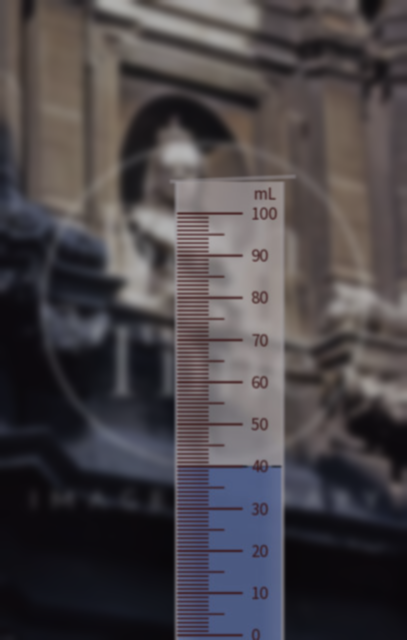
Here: 40 (mL)
